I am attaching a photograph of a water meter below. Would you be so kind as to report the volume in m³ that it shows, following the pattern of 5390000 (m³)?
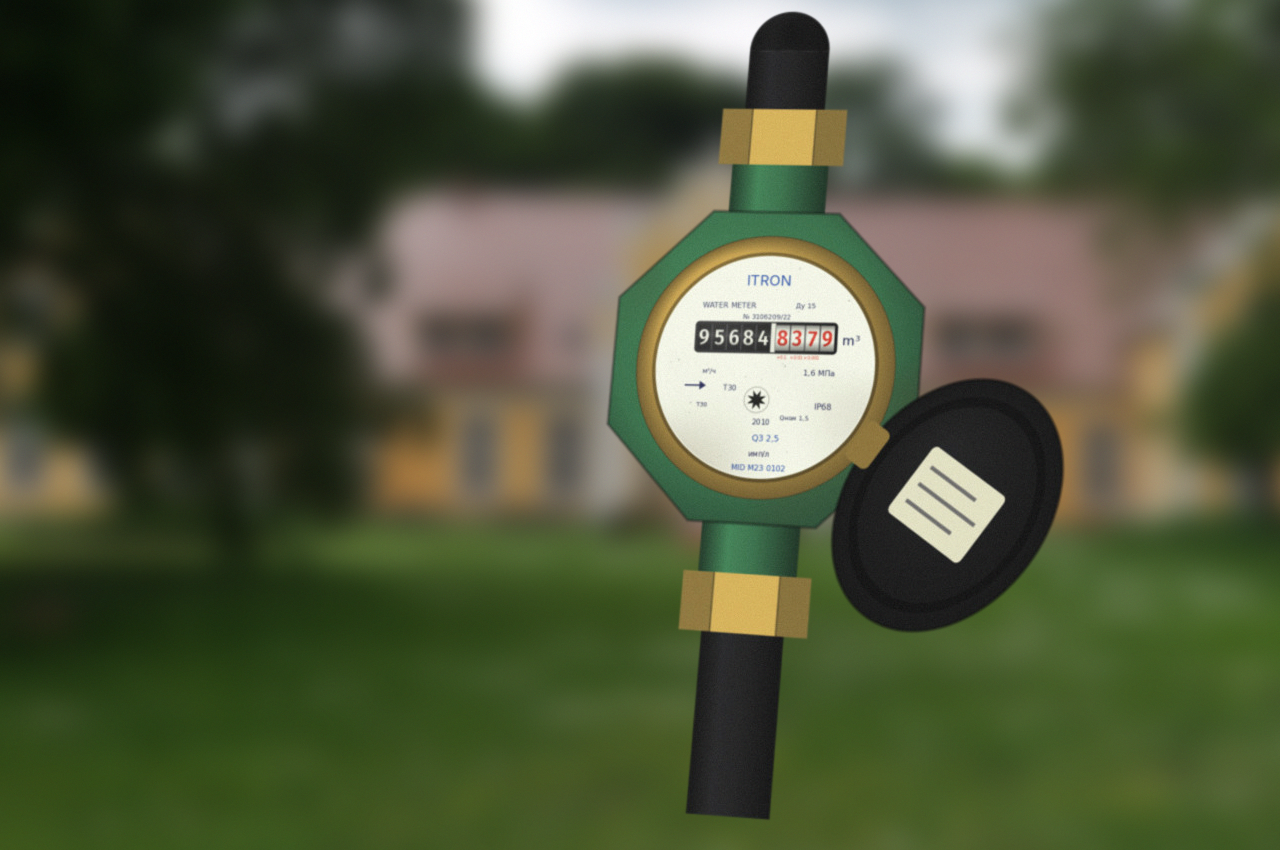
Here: 95684.8379 (m³)
